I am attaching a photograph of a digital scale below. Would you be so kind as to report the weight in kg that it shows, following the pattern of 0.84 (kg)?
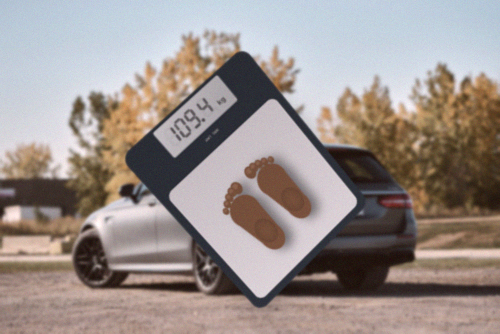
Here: 109.4 (kg)
